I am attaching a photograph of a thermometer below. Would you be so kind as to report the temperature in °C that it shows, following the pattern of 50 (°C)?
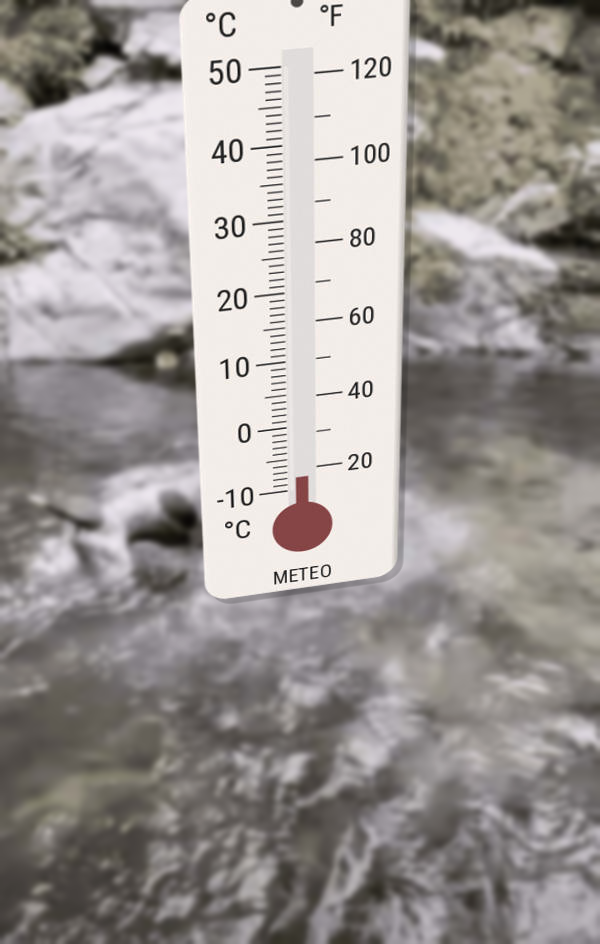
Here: -8 (°C)
